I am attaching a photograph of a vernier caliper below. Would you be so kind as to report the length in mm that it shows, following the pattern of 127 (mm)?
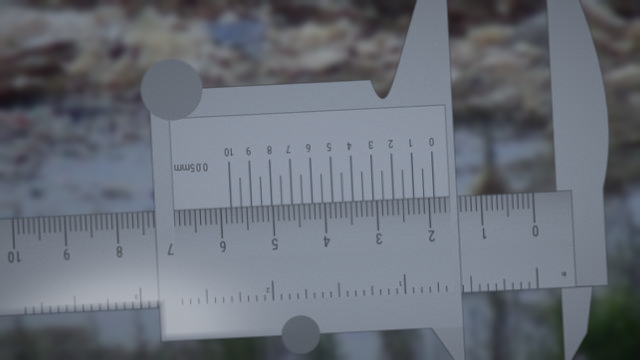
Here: 19.0 (mm)
